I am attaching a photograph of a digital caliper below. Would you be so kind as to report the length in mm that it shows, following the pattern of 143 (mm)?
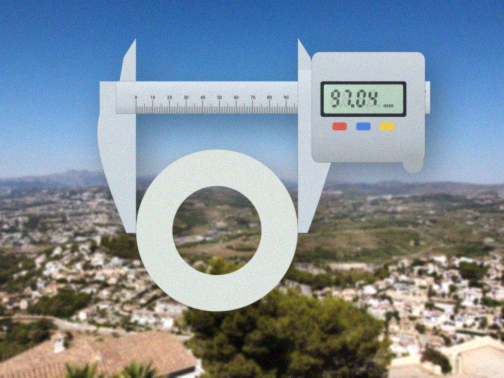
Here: 97.04 (mm)
